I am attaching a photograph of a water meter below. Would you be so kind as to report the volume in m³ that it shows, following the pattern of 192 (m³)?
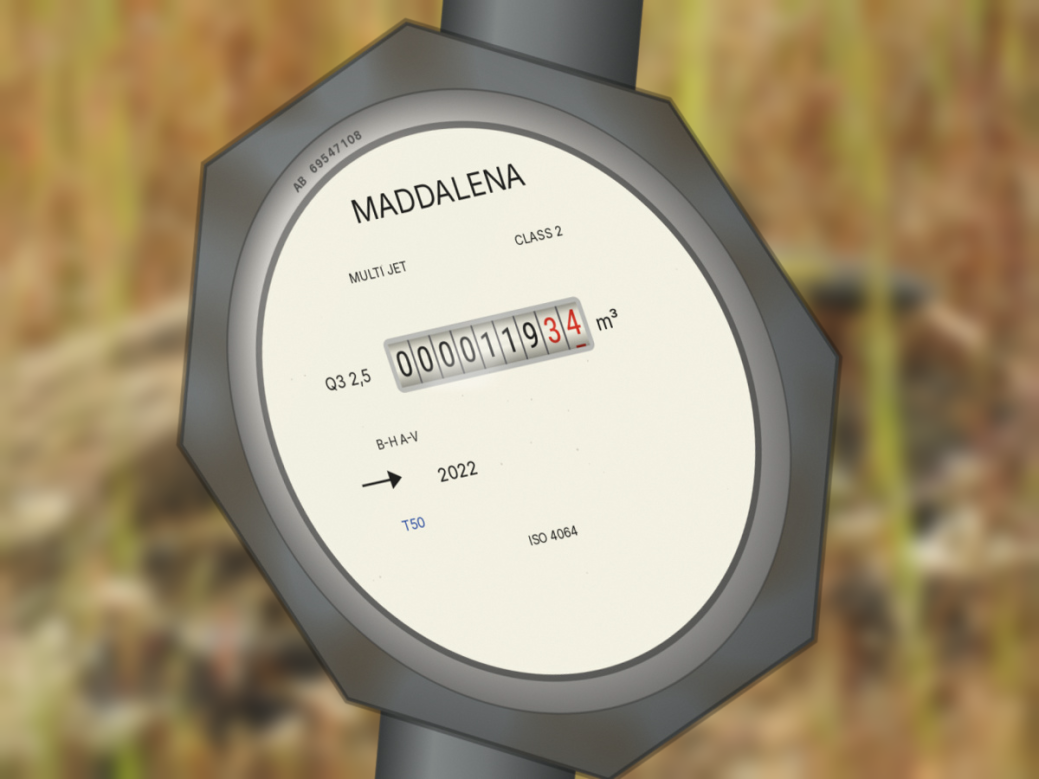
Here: 119.34 (m³)
